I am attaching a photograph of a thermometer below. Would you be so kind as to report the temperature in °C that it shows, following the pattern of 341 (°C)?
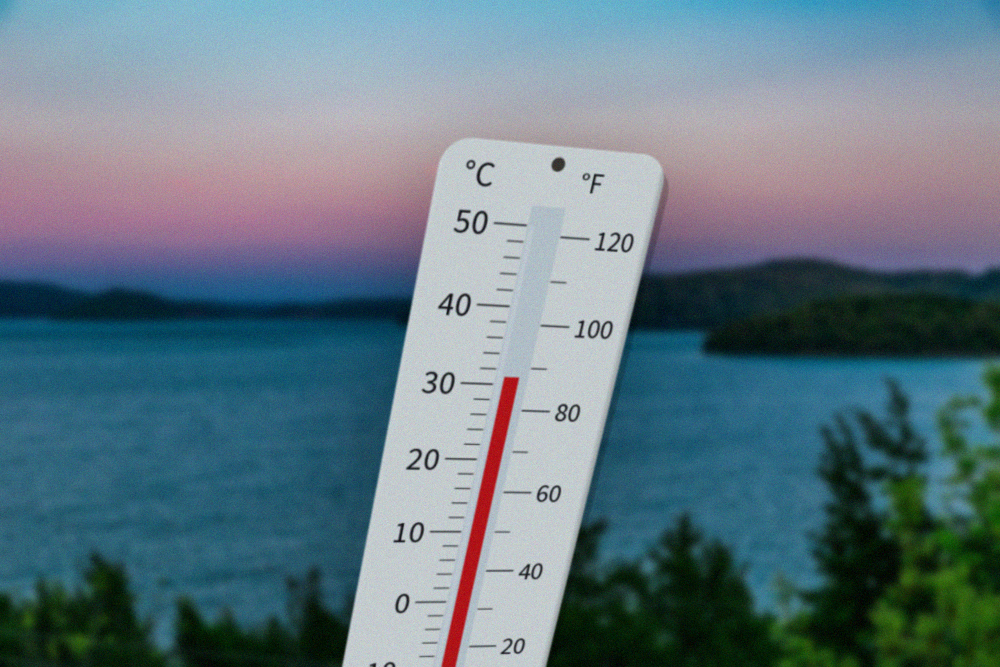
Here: 31 (°C)
